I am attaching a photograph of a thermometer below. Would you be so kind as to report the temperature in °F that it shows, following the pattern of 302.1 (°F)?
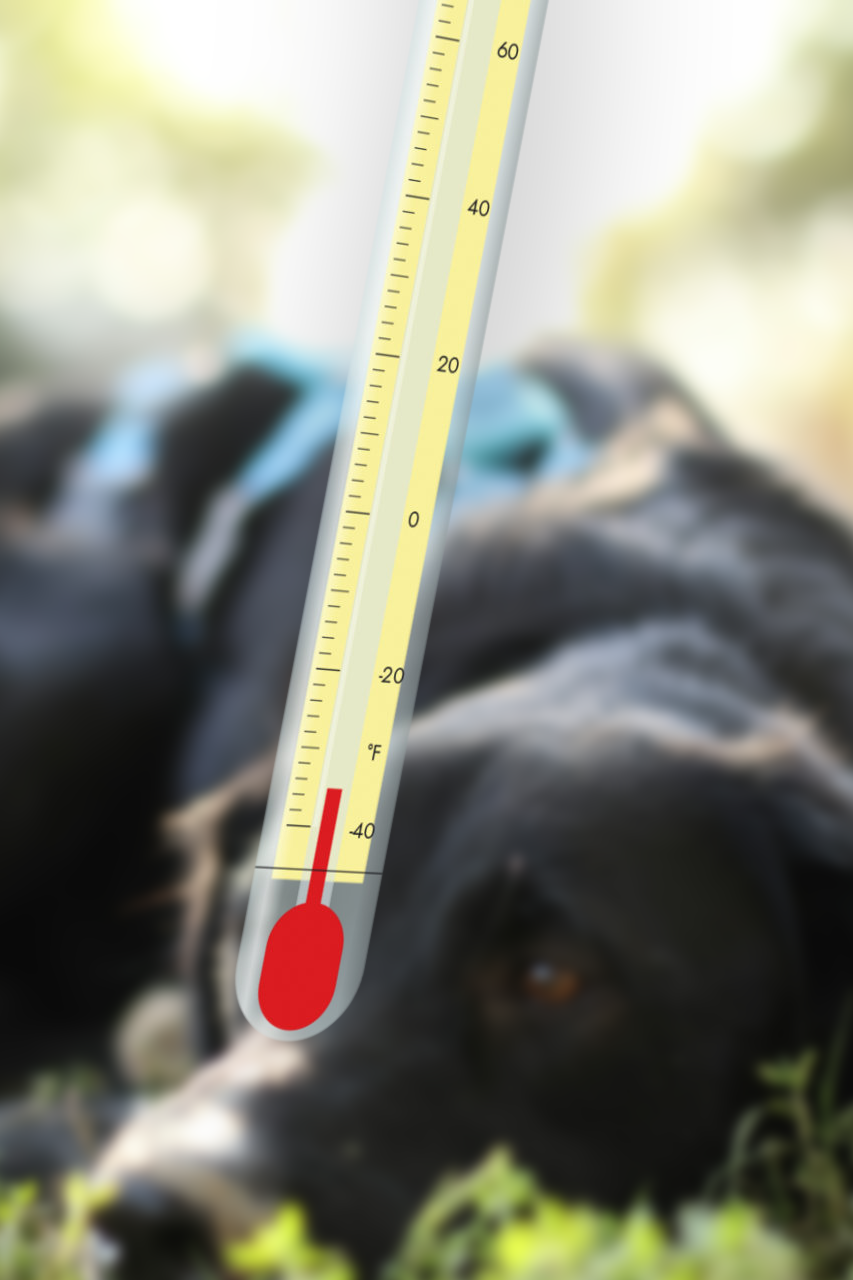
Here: -35 (°F)
